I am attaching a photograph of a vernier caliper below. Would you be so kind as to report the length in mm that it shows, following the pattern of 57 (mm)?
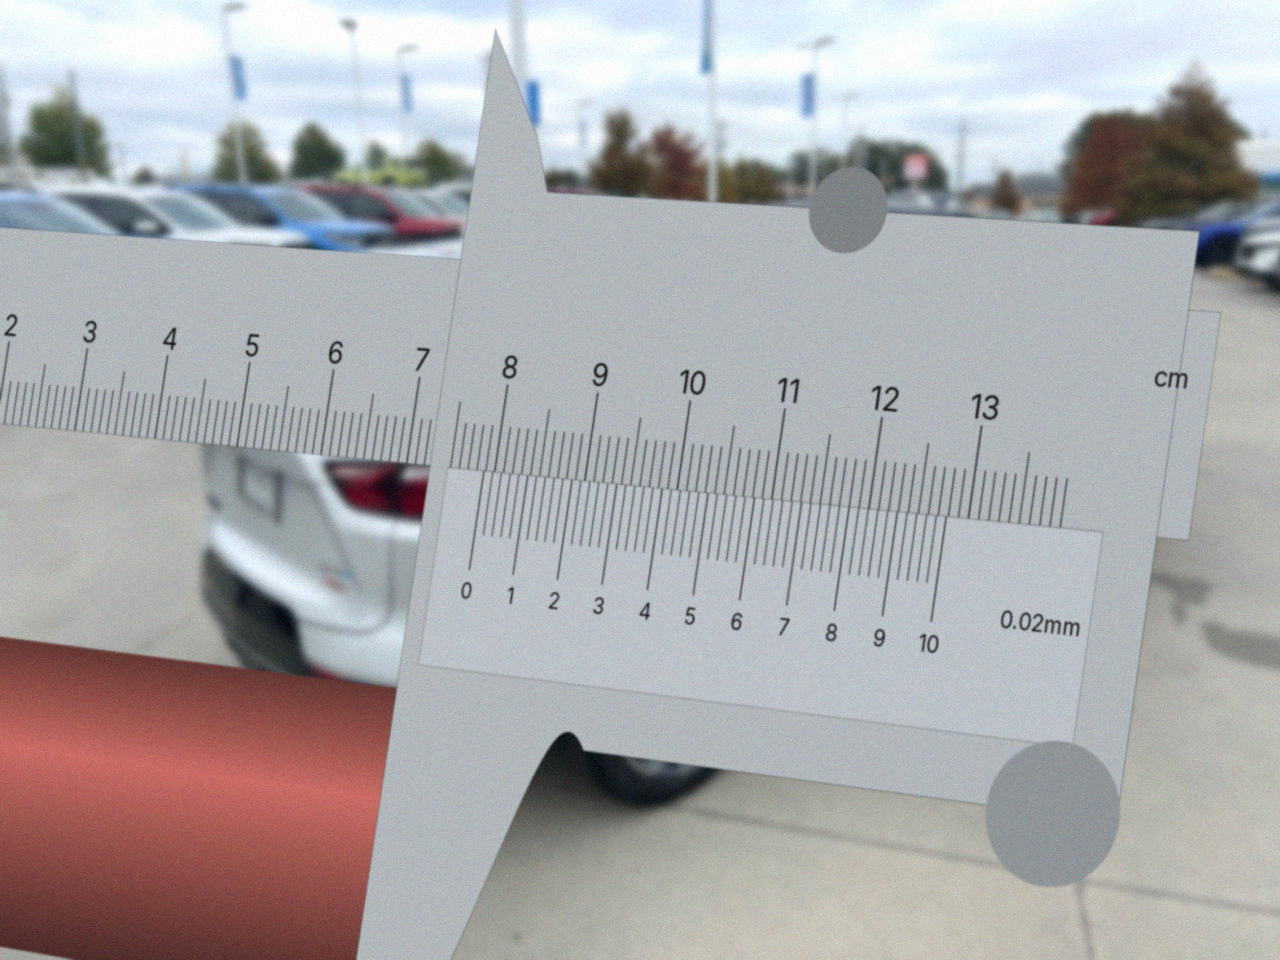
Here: 78.8 (mm)
